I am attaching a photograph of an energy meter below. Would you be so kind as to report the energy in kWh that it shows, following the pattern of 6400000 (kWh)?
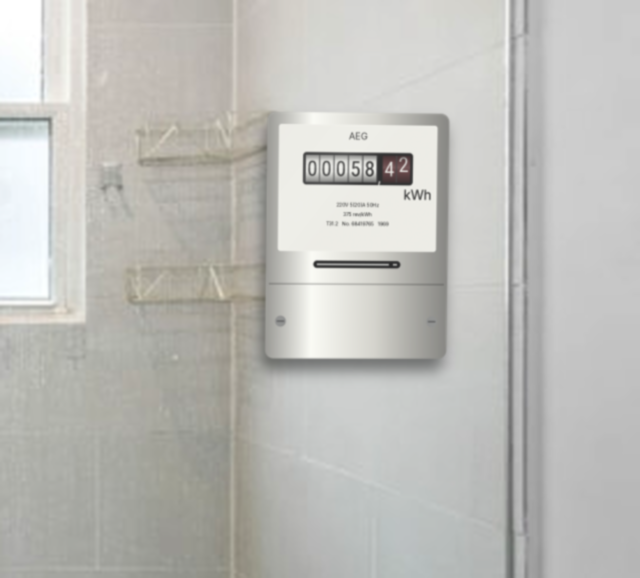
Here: 58.42 (kWh)
